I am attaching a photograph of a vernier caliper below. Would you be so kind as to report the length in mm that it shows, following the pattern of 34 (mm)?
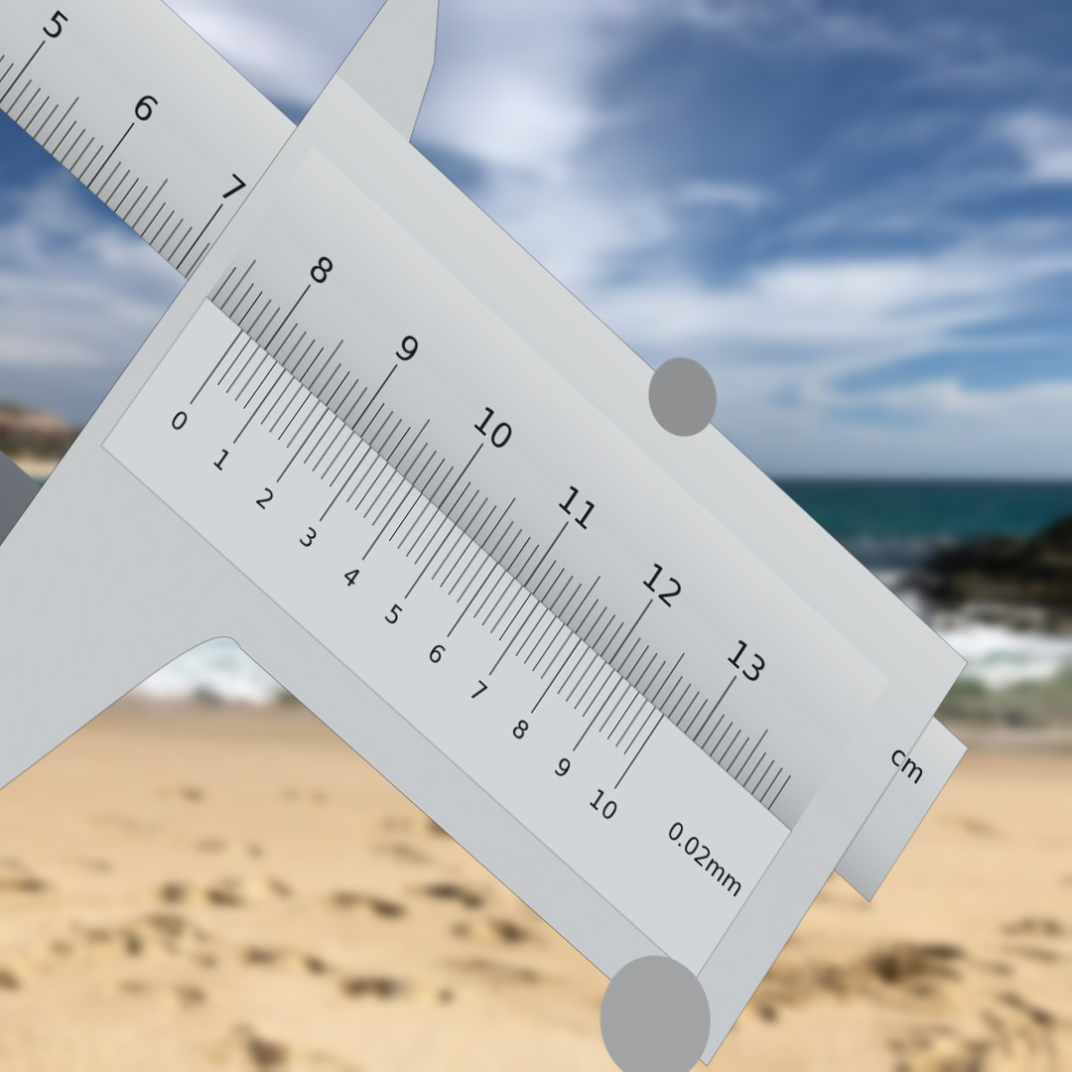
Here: 77.5 (mm)
